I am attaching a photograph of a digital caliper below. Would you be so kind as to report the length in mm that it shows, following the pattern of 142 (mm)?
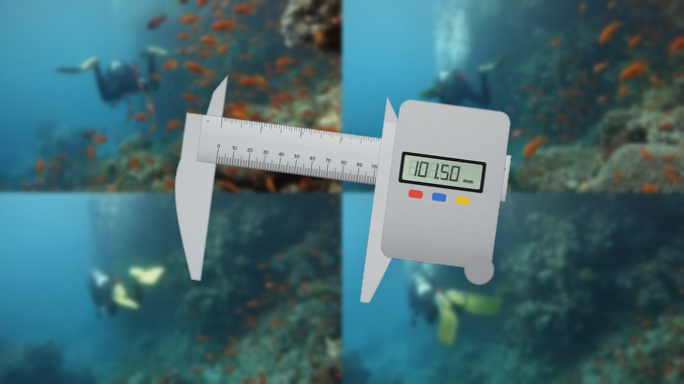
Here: 101.50 (mm)
